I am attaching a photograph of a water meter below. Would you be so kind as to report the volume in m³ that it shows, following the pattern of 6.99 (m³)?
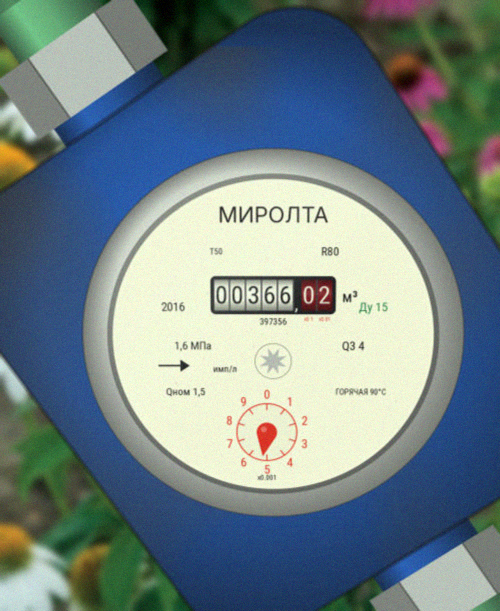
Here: 366.025 (m³)
